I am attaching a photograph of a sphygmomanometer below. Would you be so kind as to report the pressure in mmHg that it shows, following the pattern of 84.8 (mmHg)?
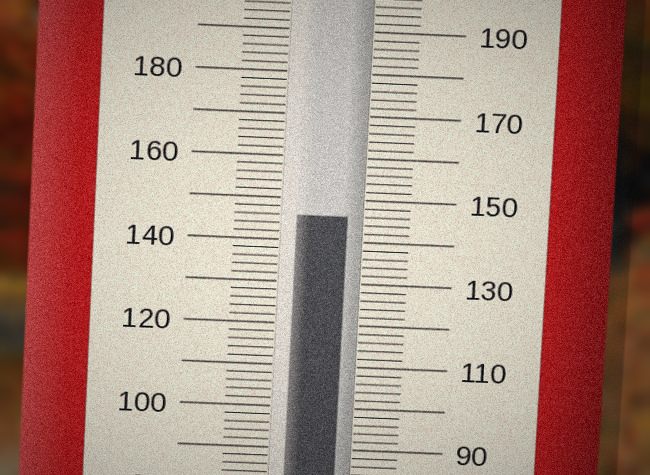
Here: 146 (mmHg)
